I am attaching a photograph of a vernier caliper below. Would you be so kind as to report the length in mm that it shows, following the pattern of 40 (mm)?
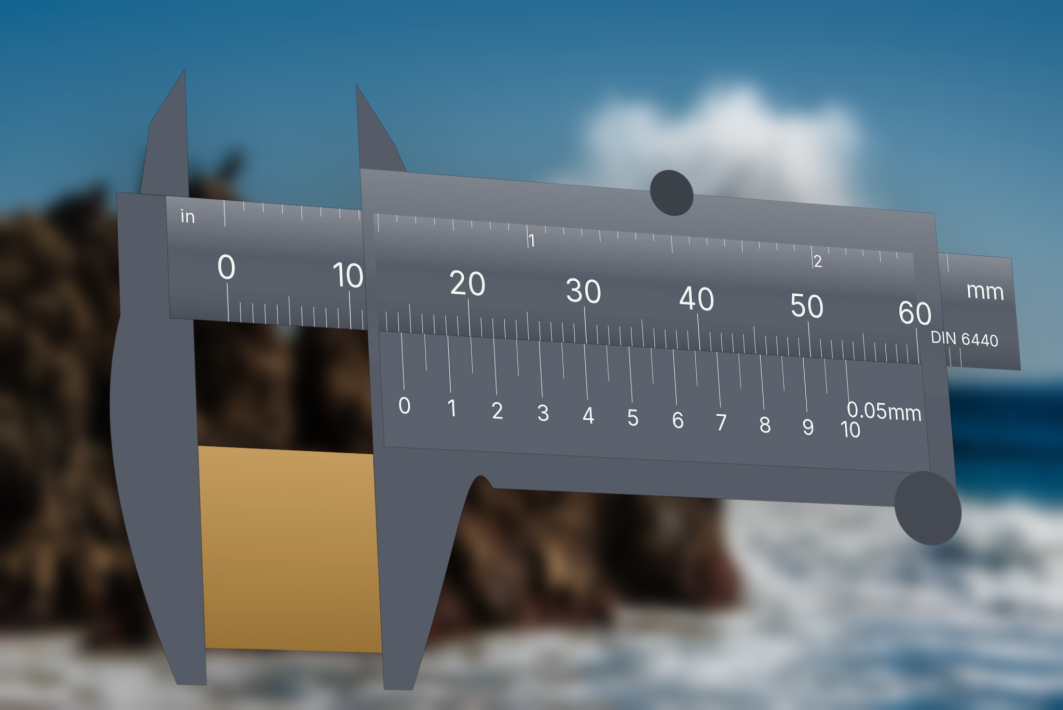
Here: 14.2 (mm)
